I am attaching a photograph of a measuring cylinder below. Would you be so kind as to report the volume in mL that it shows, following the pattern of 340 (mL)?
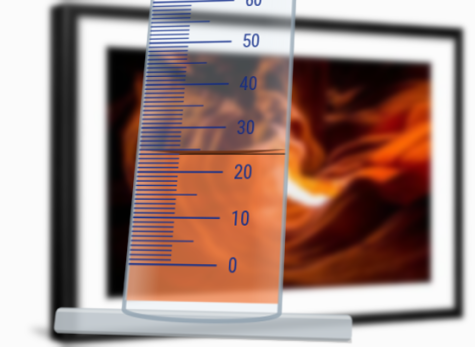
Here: 24 (mL)
